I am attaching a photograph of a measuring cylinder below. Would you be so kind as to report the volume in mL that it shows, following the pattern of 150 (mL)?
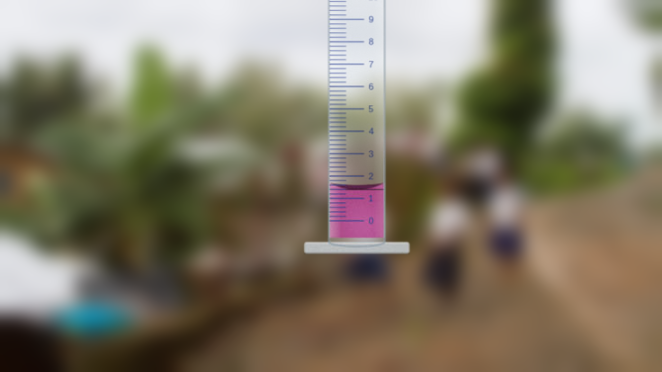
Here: 1.4 (mL)
